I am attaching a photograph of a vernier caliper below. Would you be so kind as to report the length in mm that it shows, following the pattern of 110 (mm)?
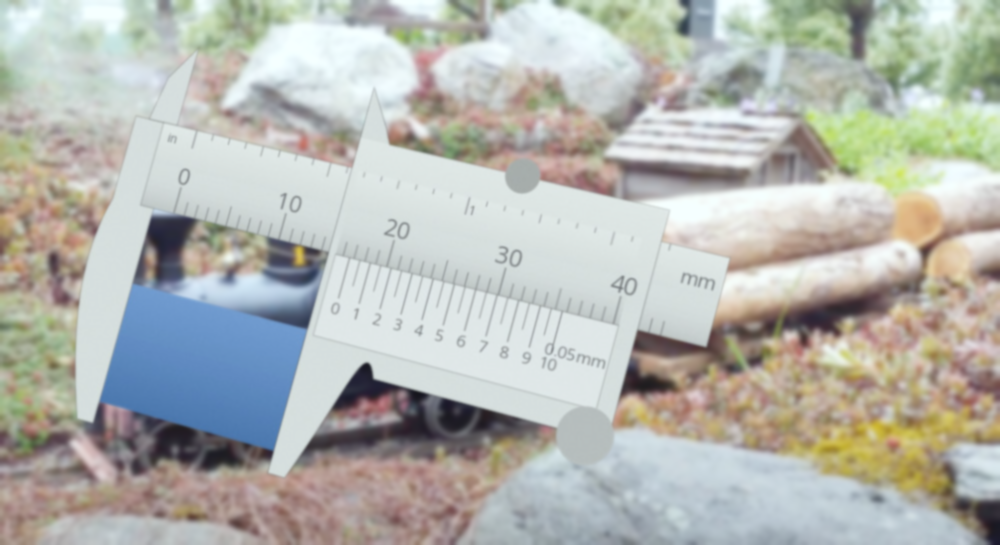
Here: 16.6 (mm)
